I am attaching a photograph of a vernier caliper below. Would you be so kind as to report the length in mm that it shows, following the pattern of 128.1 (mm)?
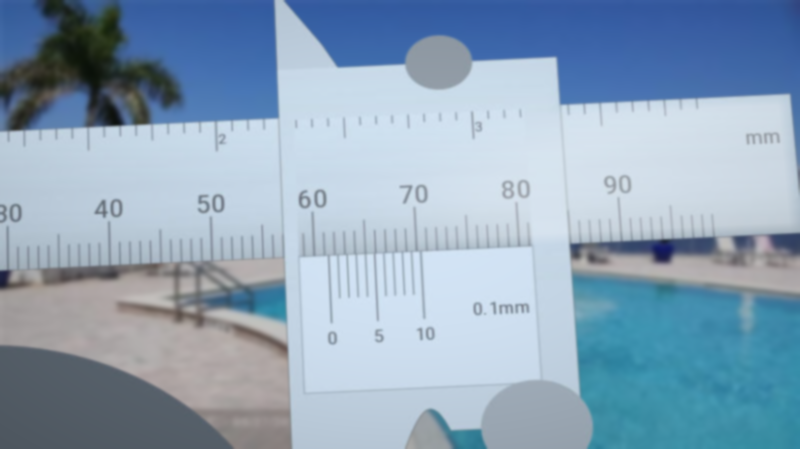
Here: 61.4 (mm)
